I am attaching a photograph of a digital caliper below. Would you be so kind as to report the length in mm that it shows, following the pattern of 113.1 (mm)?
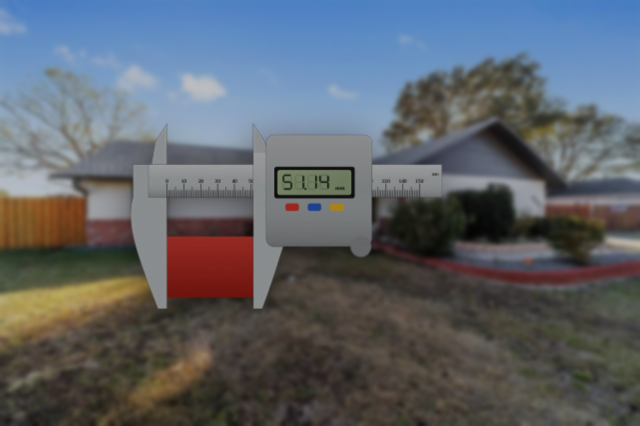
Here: 51.14 (mm)
